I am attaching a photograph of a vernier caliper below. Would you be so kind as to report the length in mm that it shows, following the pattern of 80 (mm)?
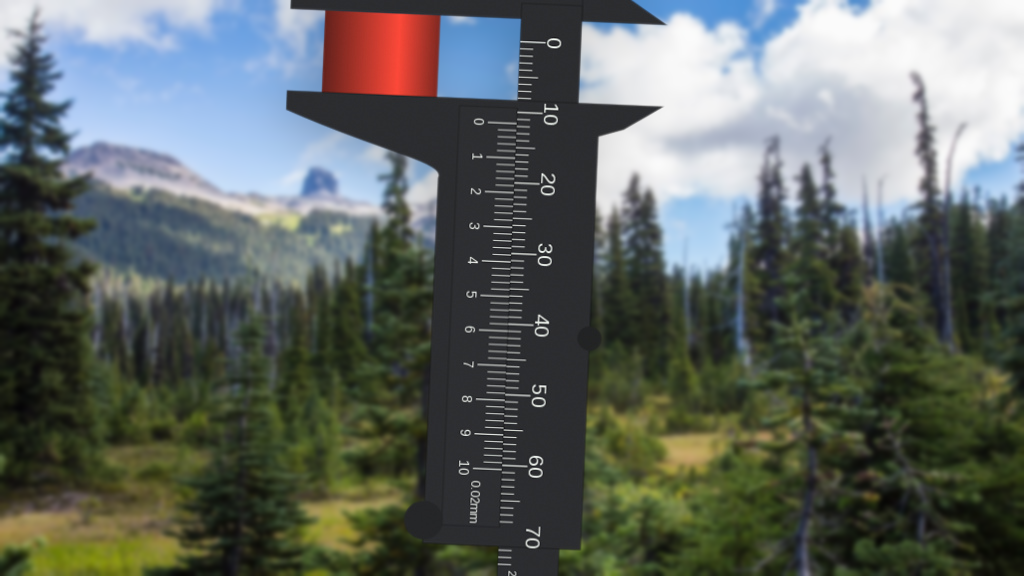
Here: 11.6 (mm)
